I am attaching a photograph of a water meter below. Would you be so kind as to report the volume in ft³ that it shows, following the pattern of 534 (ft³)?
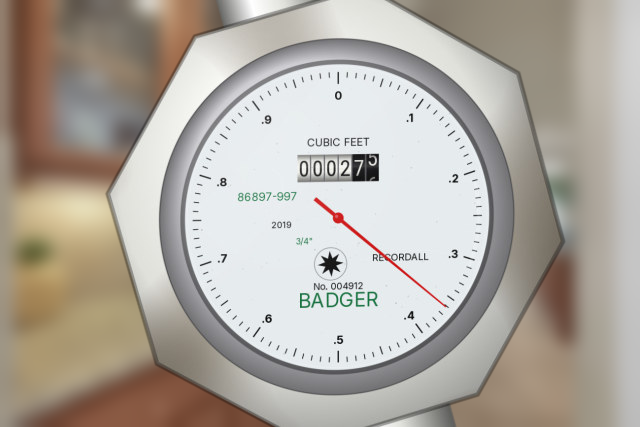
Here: 275.36 (ft³)
